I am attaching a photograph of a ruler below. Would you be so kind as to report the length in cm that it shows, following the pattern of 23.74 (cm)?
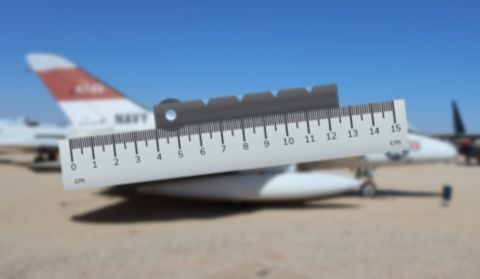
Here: 8.5 (cm)
